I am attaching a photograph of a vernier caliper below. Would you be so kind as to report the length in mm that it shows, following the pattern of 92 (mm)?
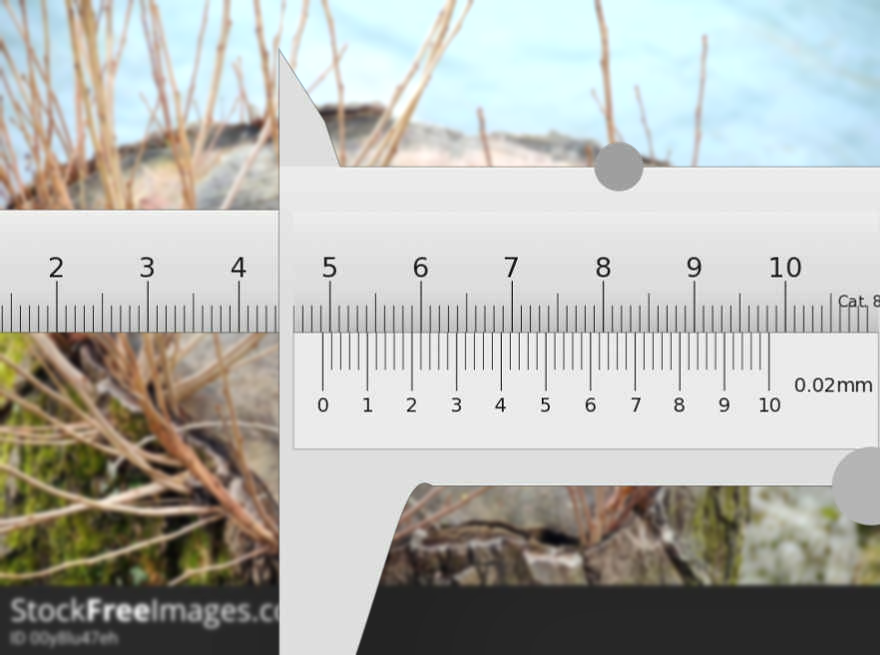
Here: 49.2 (mm)
